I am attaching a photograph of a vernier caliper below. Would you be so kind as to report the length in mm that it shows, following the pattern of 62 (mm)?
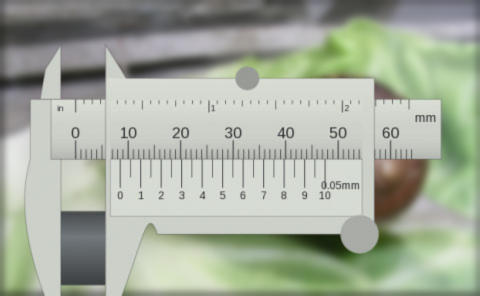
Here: 8.5 (mm)
